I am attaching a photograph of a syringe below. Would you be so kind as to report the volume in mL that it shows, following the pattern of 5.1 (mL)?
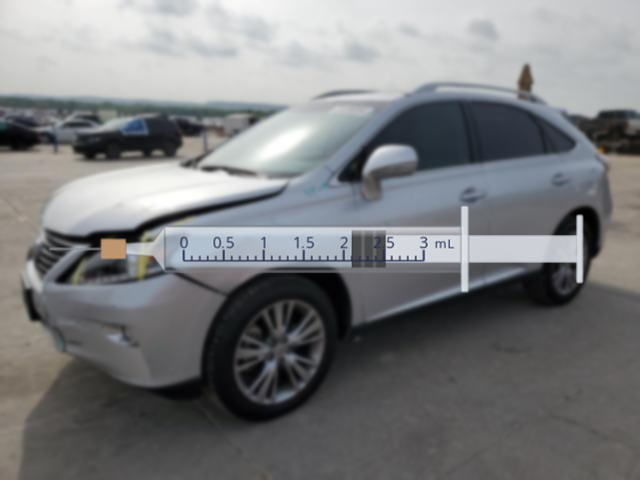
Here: 2.1 (mL)
